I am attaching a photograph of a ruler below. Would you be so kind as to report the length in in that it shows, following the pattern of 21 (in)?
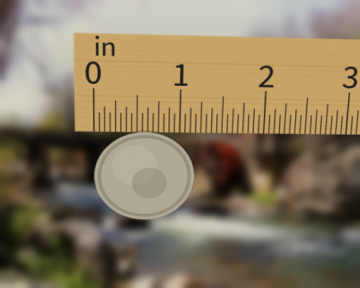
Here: 1.1875 (in)
